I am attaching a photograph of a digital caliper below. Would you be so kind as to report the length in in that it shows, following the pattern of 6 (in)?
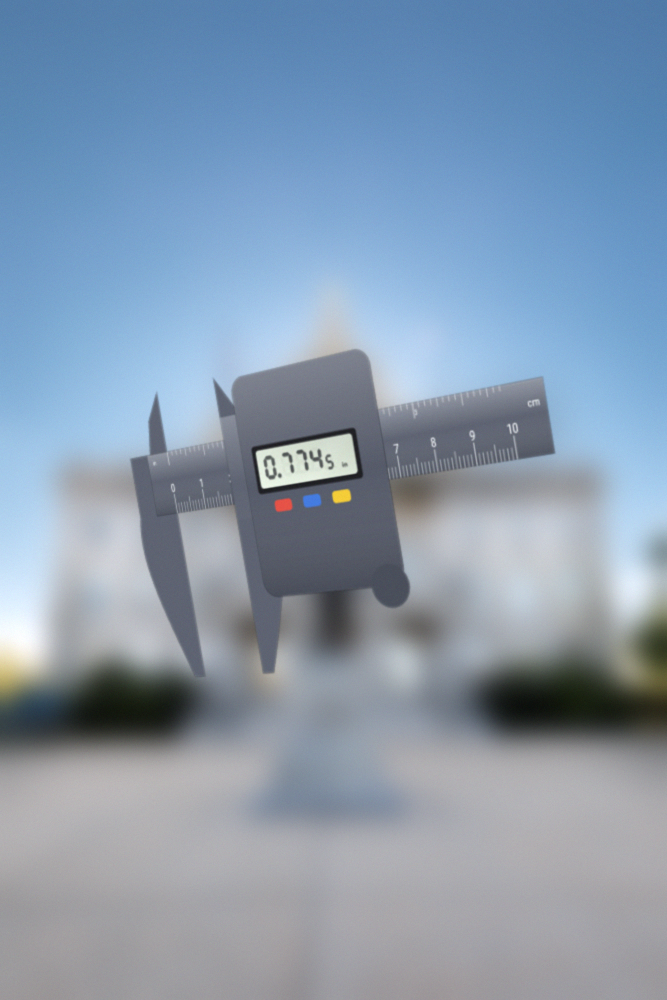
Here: 0.7745 (in)
